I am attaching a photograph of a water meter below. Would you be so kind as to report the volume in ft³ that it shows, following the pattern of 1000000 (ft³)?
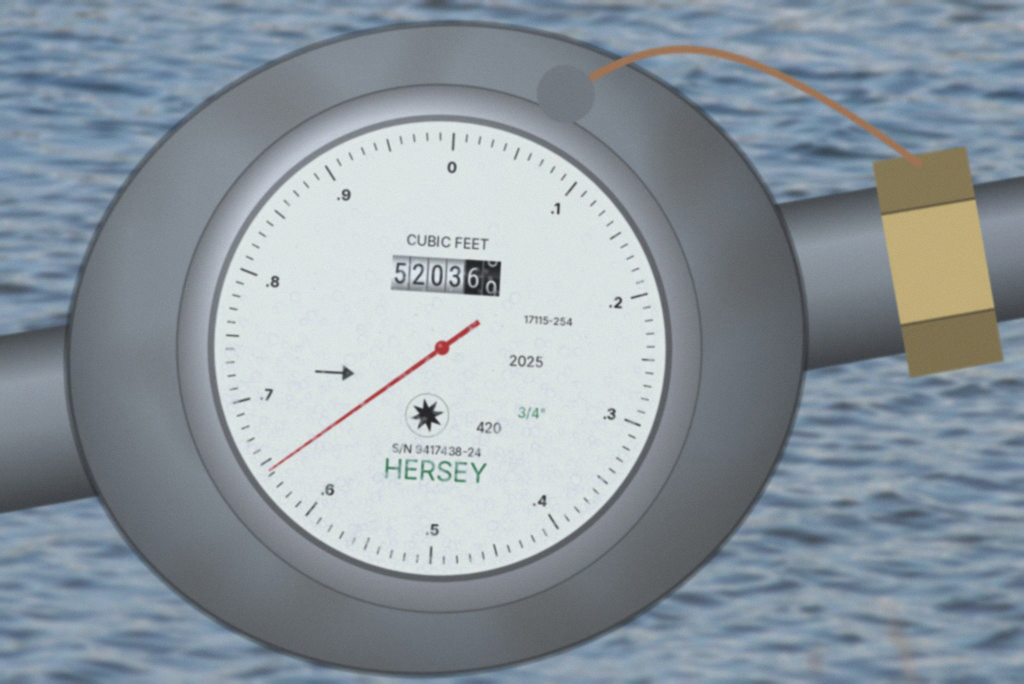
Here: 520368.64 (ft³)
